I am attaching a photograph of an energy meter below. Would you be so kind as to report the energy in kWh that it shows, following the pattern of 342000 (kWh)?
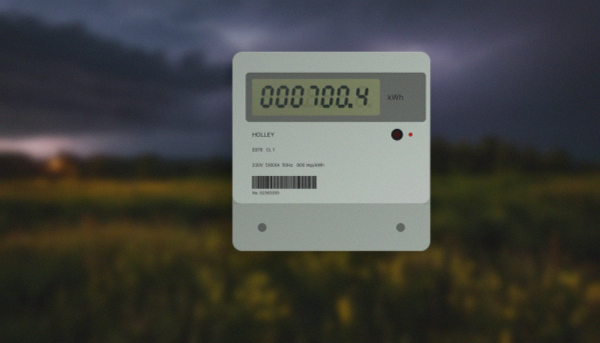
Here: 700.4 (kWh)
